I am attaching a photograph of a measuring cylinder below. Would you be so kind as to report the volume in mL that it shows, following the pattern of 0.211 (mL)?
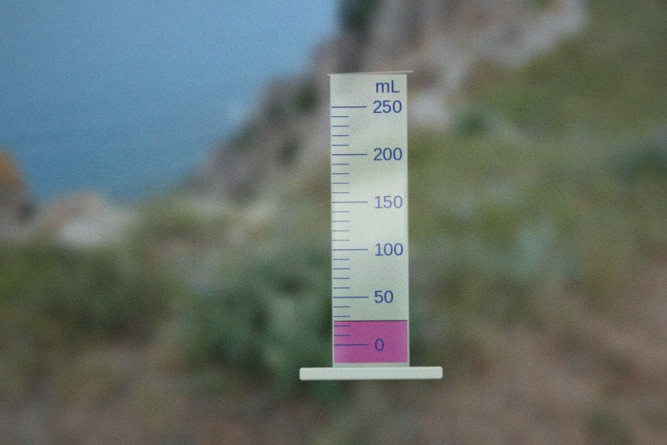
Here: 25 (mL)
